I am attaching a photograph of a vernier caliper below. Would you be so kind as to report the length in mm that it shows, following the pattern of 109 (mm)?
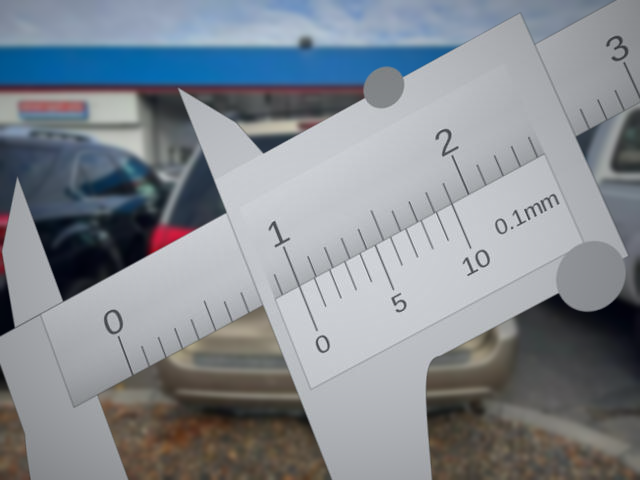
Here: 10.0 (mm)
